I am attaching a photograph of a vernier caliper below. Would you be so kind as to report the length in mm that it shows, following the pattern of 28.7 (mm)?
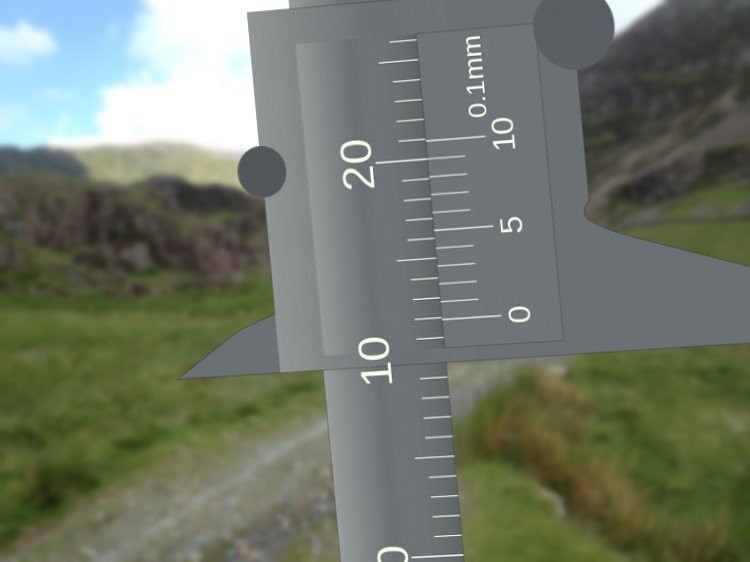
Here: 11.9 (mm)
